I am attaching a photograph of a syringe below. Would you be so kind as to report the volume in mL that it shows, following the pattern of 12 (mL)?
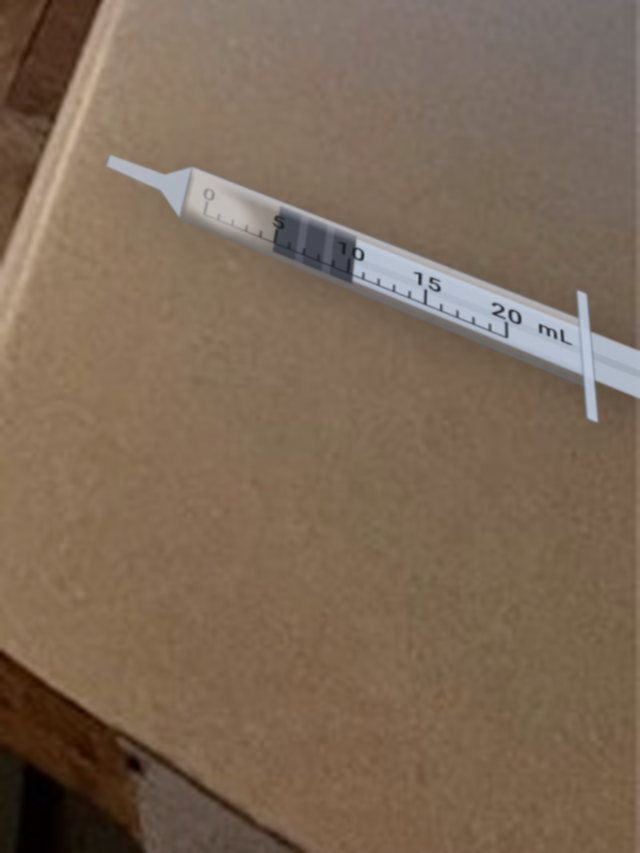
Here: 5 (mL)
